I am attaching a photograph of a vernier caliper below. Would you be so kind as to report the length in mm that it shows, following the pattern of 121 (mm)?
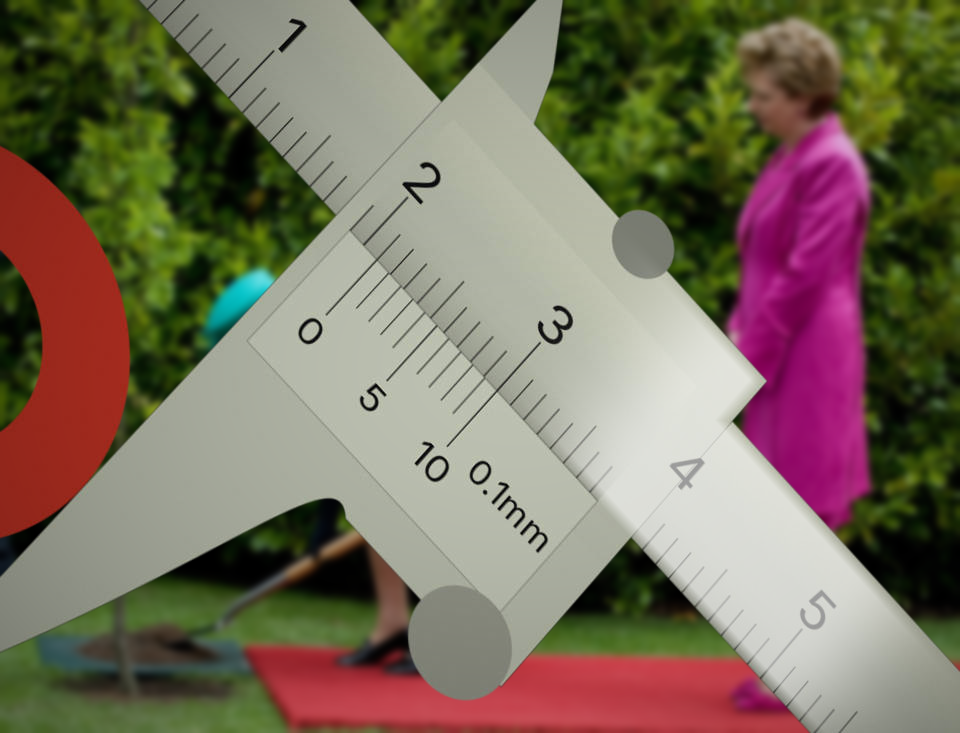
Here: 21.0 (mm)
